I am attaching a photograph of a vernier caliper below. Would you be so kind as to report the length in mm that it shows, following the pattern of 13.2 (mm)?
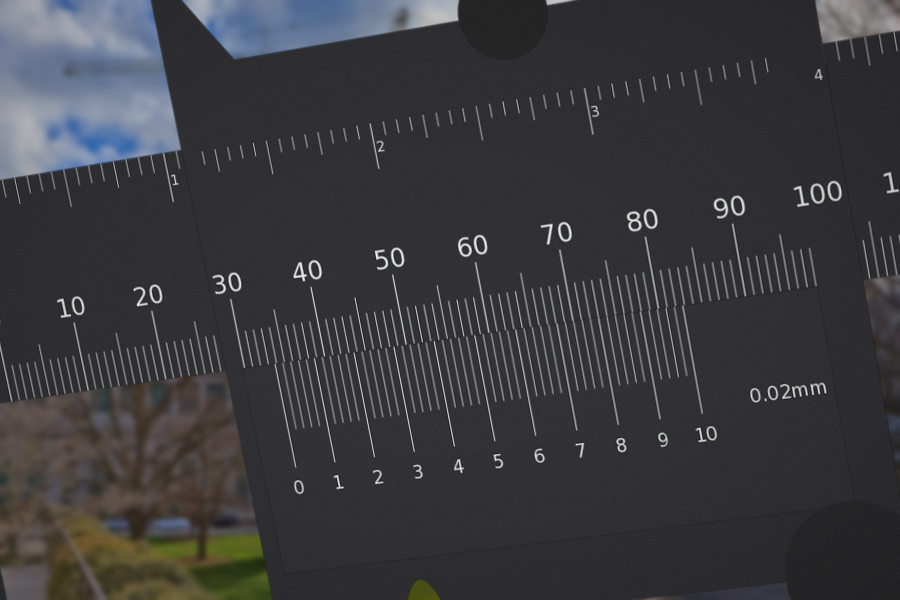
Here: 33.8 (mm)
